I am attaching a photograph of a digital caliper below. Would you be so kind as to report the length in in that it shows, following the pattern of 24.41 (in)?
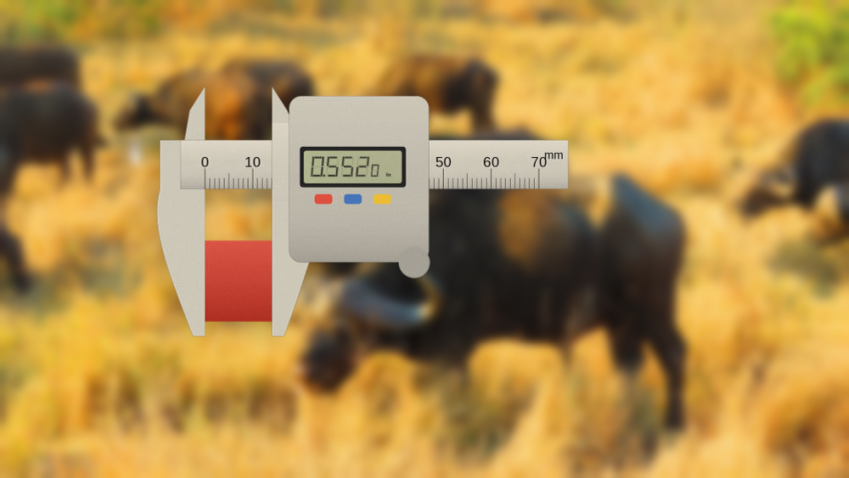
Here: 0.5520 (in)
